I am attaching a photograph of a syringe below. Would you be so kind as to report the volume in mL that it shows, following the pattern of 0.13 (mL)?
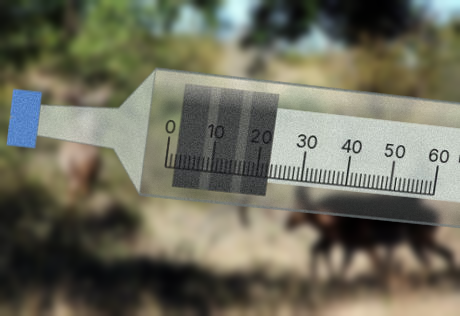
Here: 2 (mL)
